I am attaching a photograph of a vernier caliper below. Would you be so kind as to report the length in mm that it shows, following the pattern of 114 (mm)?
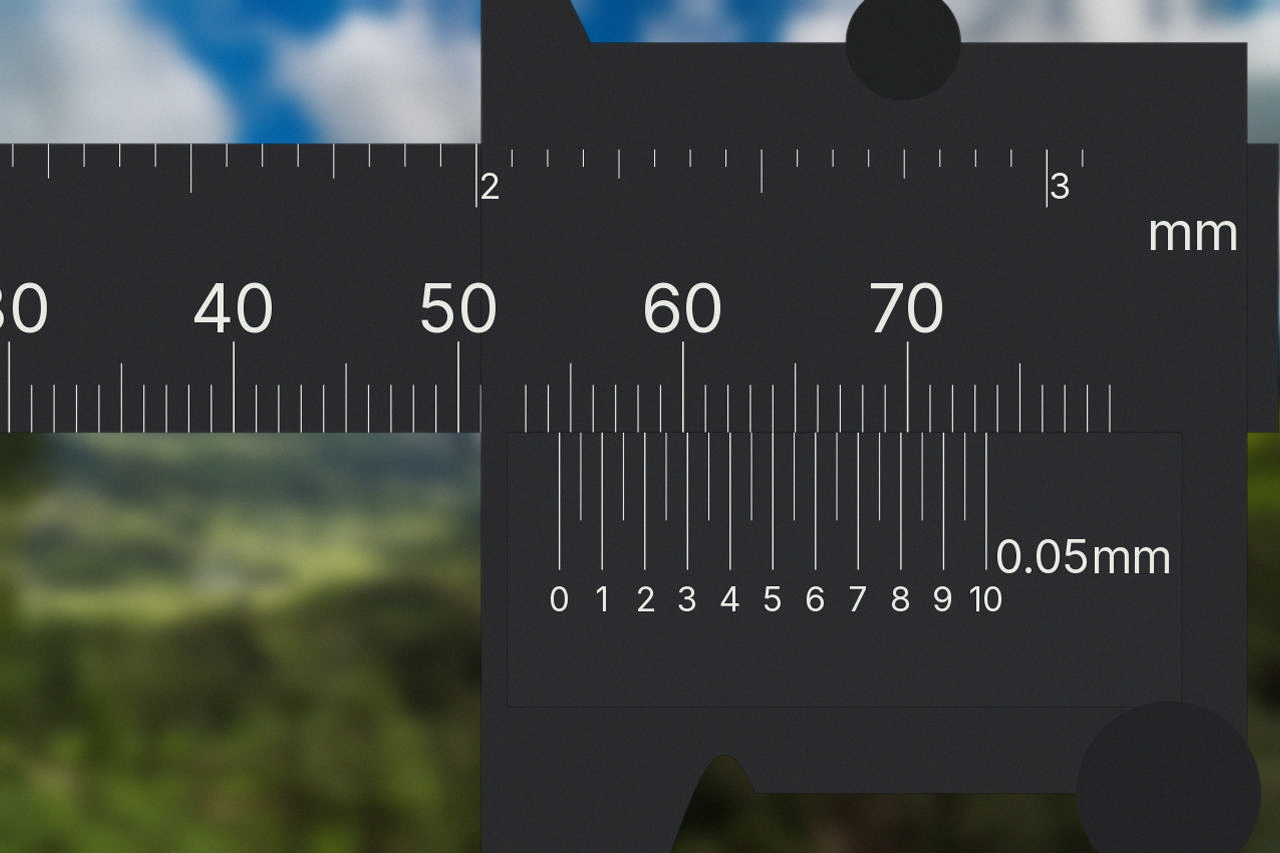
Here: 54.5 (mm)
